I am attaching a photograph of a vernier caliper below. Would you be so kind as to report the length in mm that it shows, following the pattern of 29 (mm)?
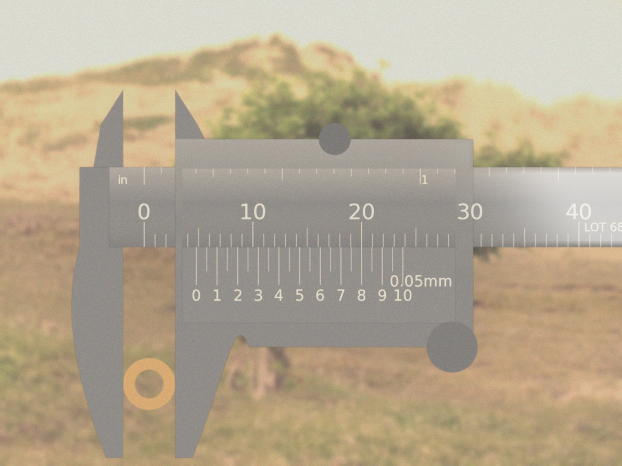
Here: 4.8 (mm)
